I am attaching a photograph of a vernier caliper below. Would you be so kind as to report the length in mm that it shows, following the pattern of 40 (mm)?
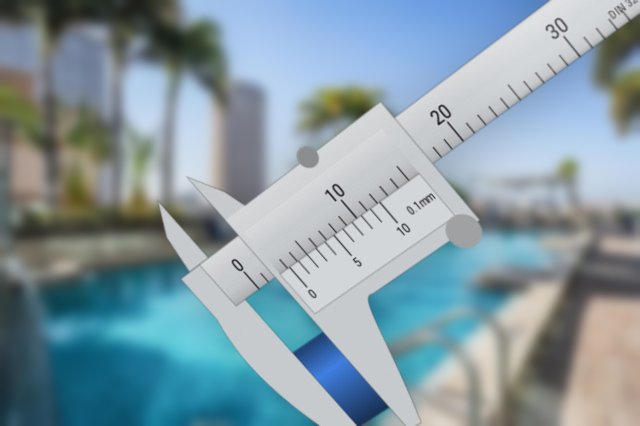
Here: 3.2 (mm)
